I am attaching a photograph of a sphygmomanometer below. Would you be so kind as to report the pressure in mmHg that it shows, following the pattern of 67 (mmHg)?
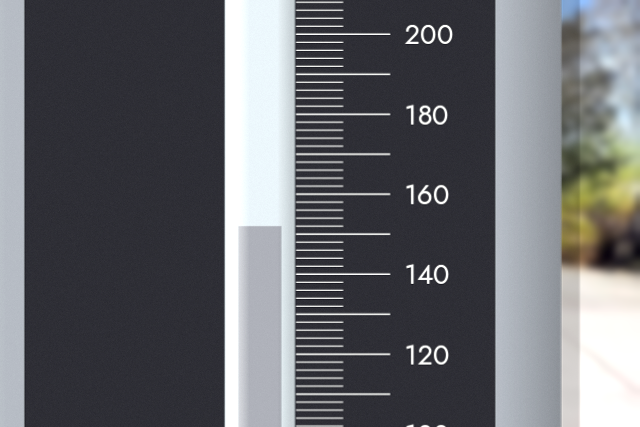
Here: 152 (mmHg)
